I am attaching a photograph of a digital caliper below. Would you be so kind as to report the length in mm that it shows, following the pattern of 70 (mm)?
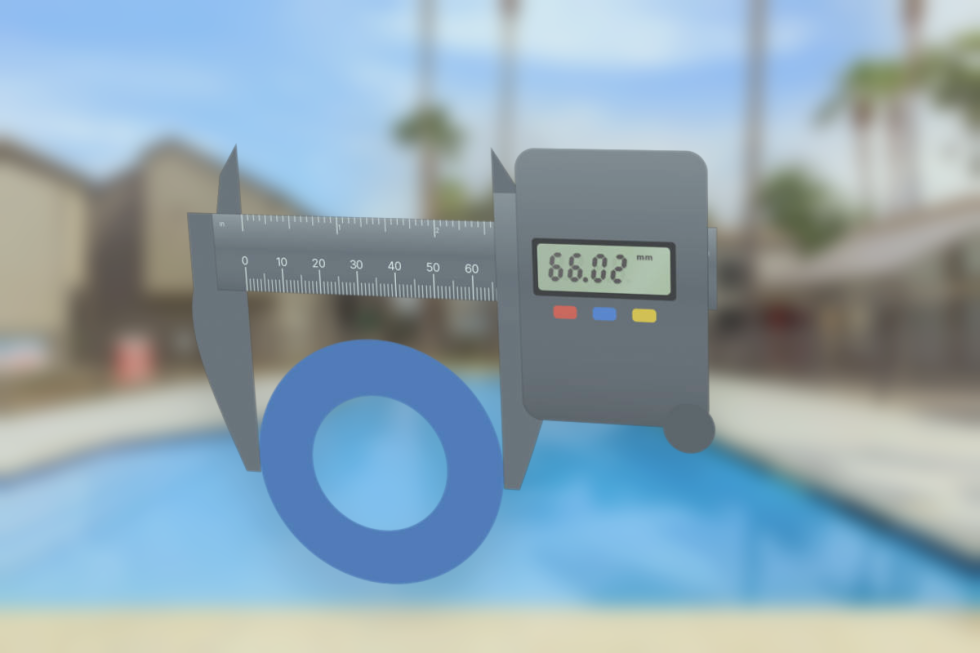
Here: 66.02 (mm)
